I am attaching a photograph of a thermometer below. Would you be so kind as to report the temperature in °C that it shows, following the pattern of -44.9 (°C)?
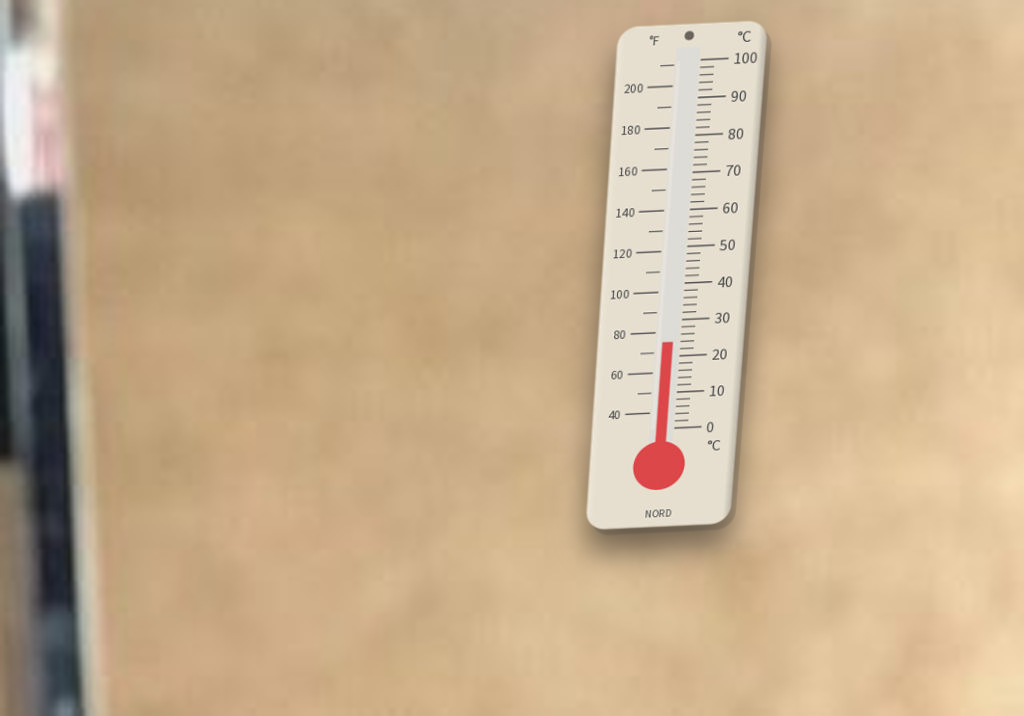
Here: 24 (°C)
